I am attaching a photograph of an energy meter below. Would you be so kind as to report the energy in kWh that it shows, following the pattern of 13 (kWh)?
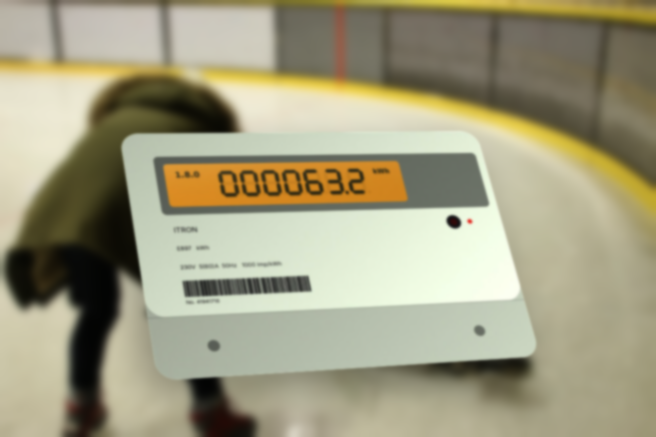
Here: 63.2 (kWh)
